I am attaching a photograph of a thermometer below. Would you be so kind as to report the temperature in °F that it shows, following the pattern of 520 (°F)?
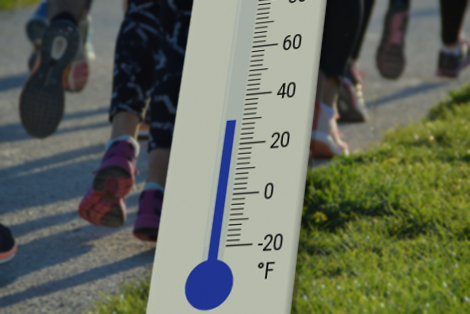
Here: 30 (°F)
